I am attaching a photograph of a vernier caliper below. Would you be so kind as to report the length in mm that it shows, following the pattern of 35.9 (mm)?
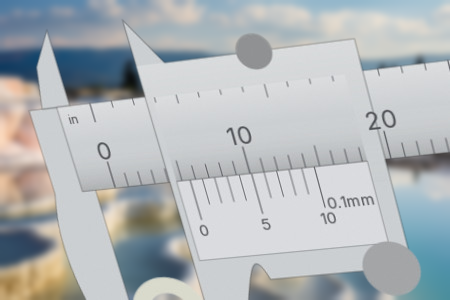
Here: 5.6 (mm)
